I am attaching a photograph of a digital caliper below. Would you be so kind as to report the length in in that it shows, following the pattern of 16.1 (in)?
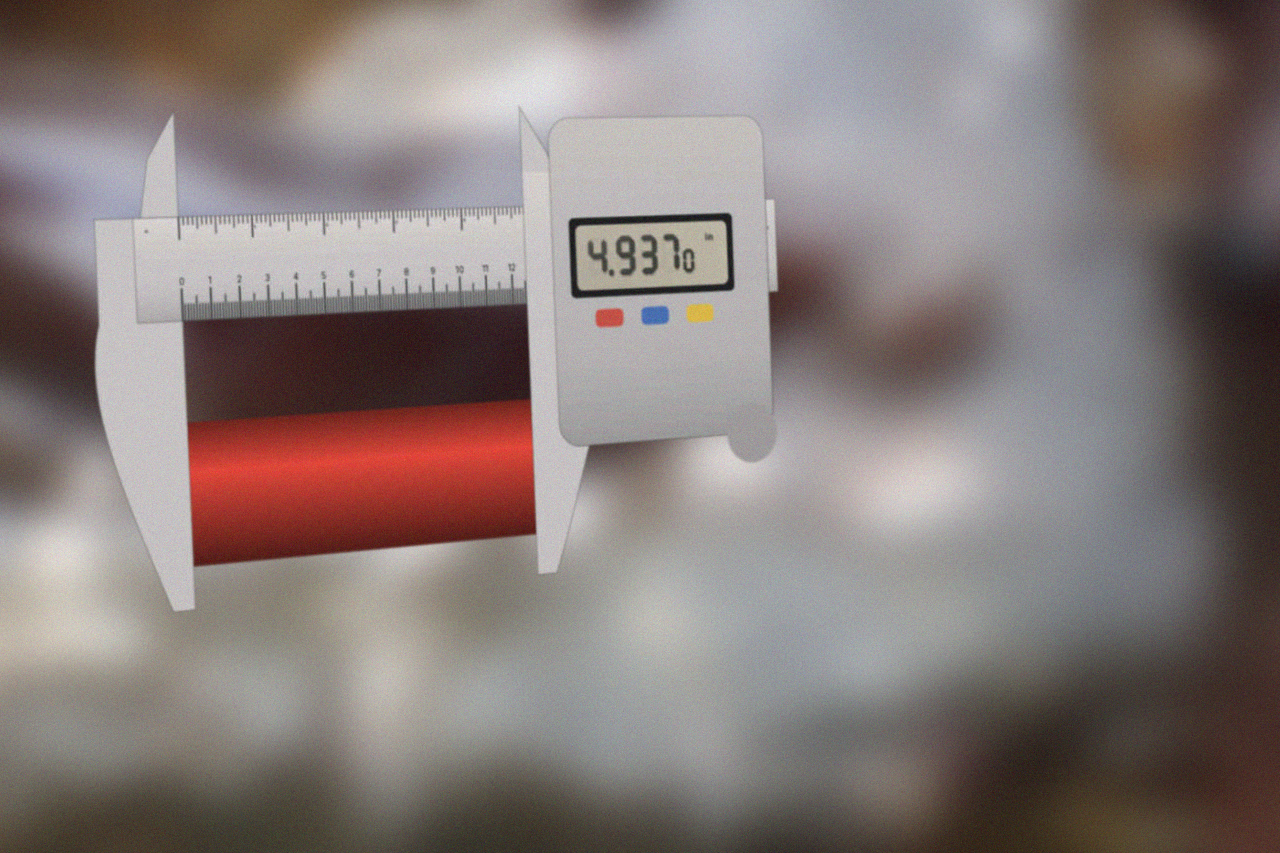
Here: 4.9370 (in)
